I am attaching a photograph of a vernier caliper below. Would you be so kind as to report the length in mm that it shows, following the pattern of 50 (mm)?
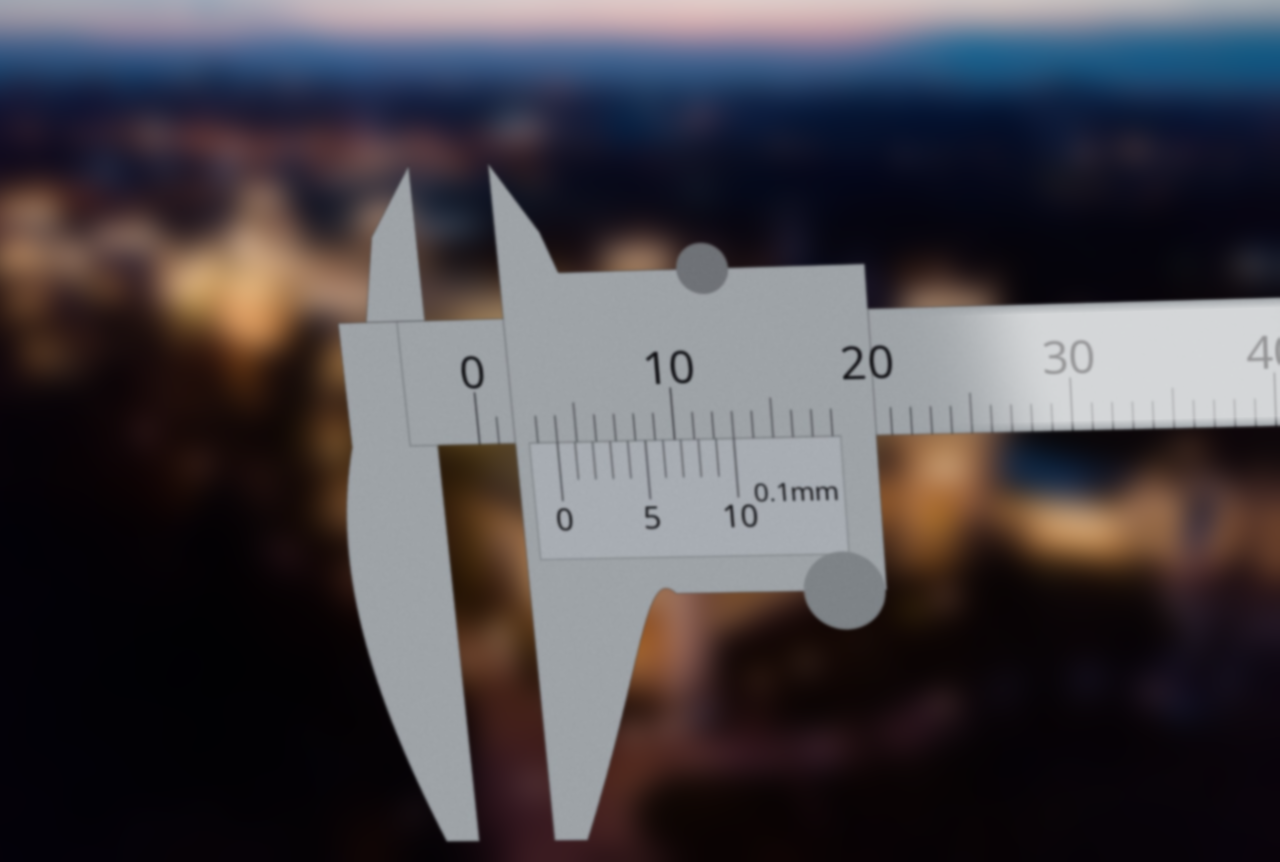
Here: 4.0 (mm)
